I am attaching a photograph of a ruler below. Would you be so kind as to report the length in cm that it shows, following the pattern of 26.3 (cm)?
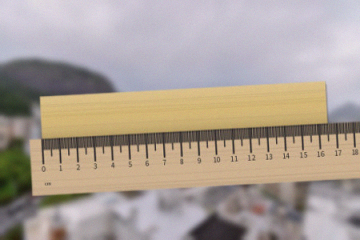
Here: 16.5 (cm)
